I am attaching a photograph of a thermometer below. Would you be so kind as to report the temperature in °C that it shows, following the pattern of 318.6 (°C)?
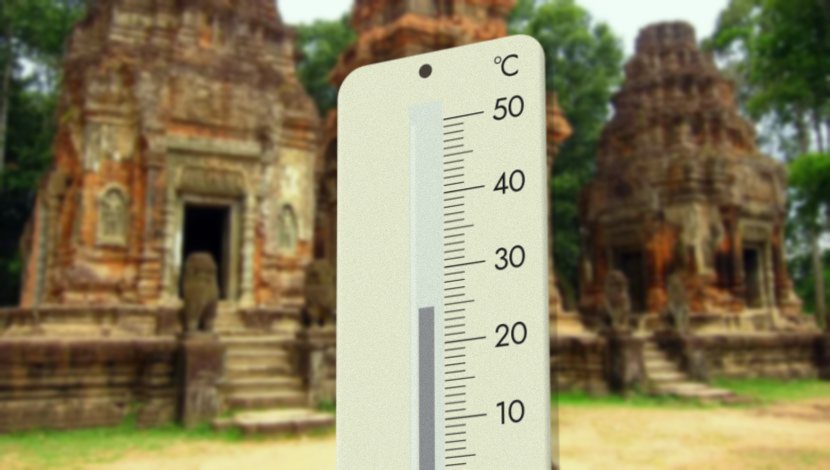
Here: 25 (°C)
